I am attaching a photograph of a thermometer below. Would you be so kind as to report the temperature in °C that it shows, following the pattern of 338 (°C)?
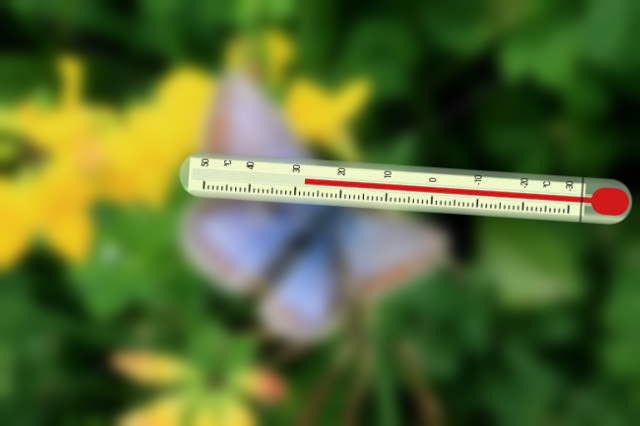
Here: 28 (°C)
